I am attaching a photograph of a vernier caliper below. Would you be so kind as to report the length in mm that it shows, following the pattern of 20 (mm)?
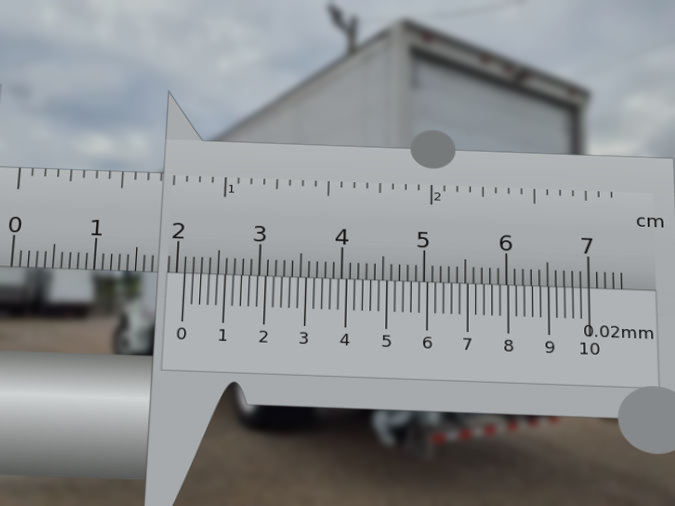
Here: 21.0 (mm)
